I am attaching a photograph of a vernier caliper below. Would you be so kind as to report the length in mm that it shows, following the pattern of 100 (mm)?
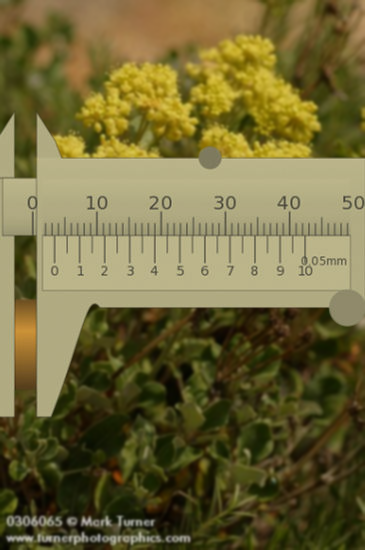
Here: 3.4 (mm)
